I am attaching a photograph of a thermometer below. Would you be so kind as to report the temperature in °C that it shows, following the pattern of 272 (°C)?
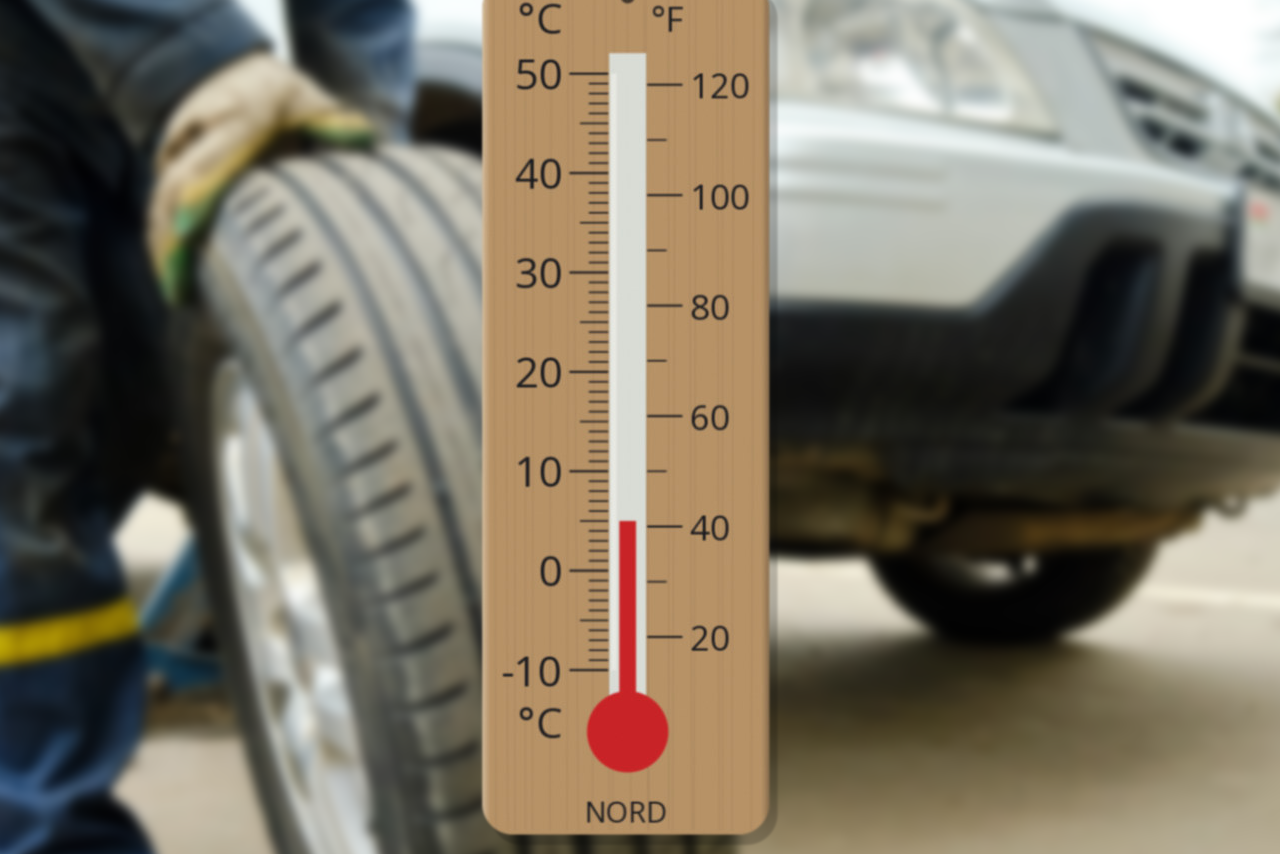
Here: 5 (°C)
